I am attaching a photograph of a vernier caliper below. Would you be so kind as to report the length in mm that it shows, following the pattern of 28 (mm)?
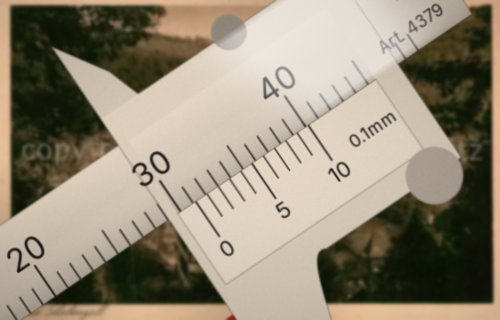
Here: 31.2 (mm)
